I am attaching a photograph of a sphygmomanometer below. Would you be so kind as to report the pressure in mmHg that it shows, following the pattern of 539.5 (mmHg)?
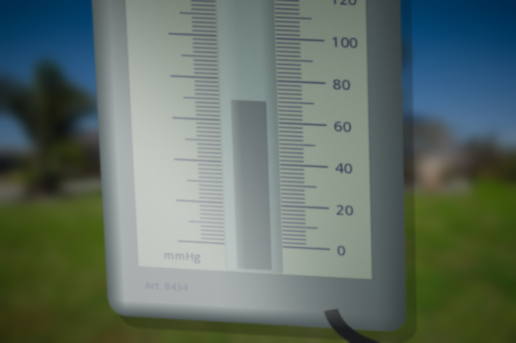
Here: 70 (mmHg)
